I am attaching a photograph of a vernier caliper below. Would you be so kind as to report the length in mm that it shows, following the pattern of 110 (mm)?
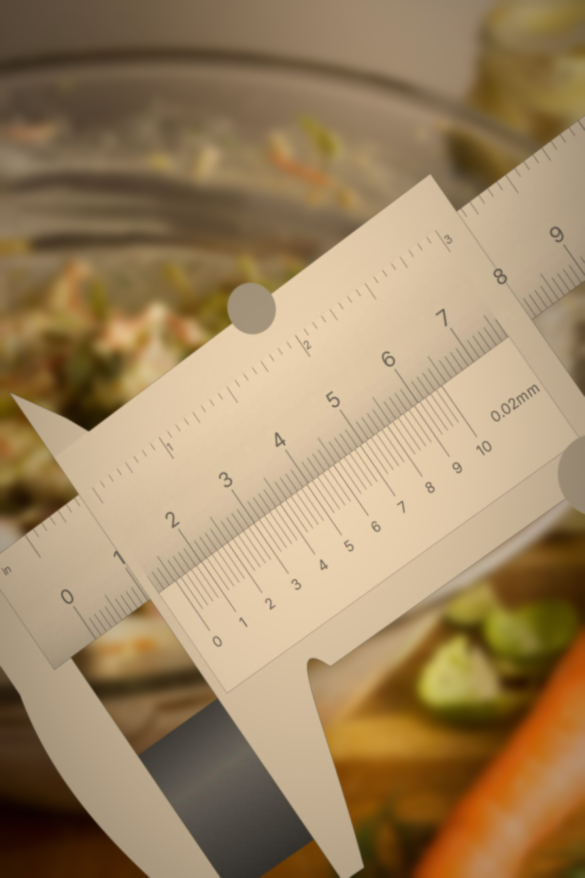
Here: 15.2 (mm)
